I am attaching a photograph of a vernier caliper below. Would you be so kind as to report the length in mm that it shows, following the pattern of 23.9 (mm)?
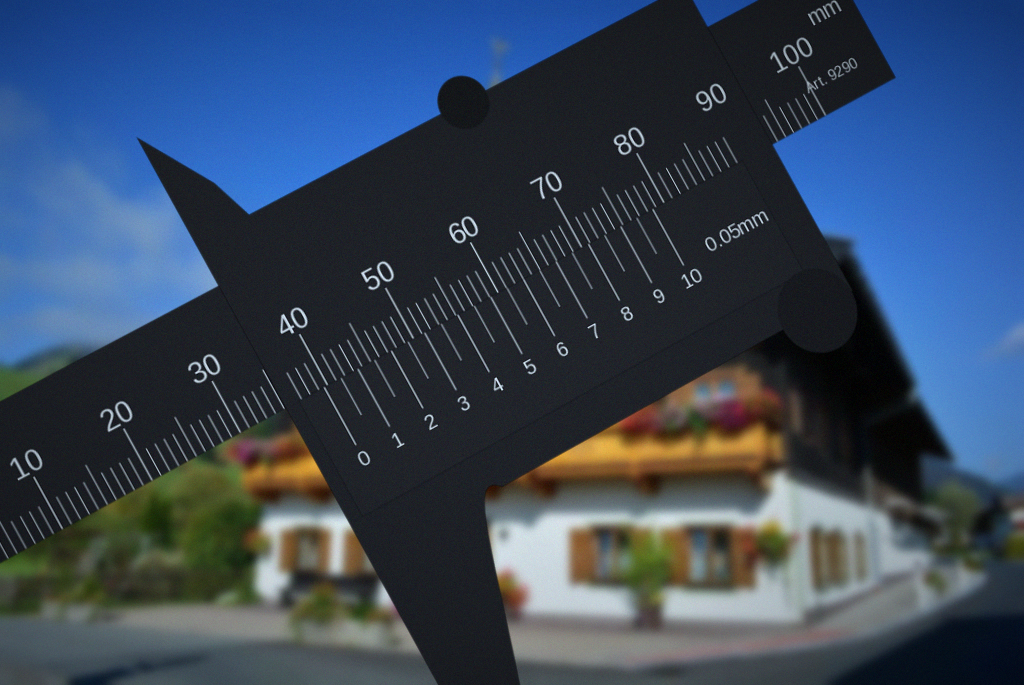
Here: 39.6 (mm)
